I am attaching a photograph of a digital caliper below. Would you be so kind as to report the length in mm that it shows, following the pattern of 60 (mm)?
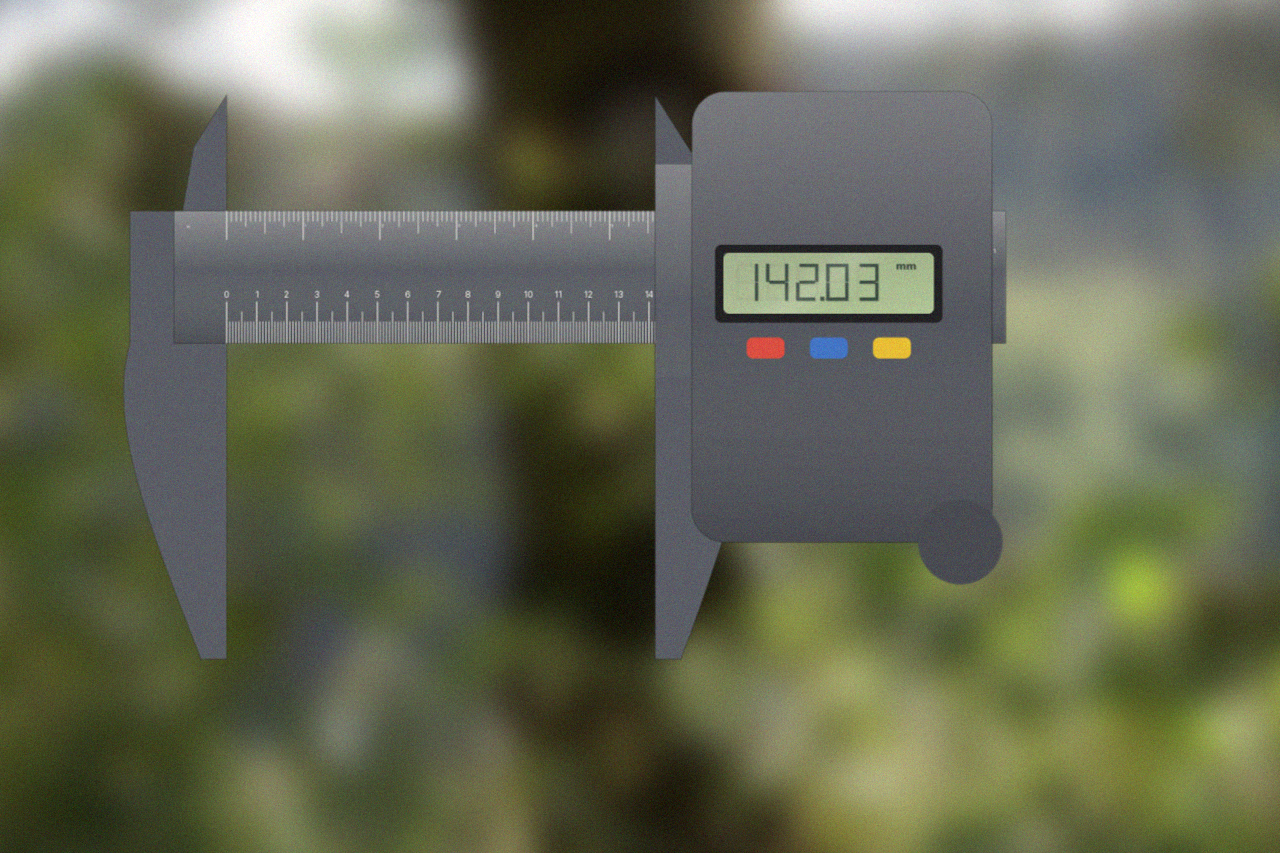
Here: 142.03 (mm)
